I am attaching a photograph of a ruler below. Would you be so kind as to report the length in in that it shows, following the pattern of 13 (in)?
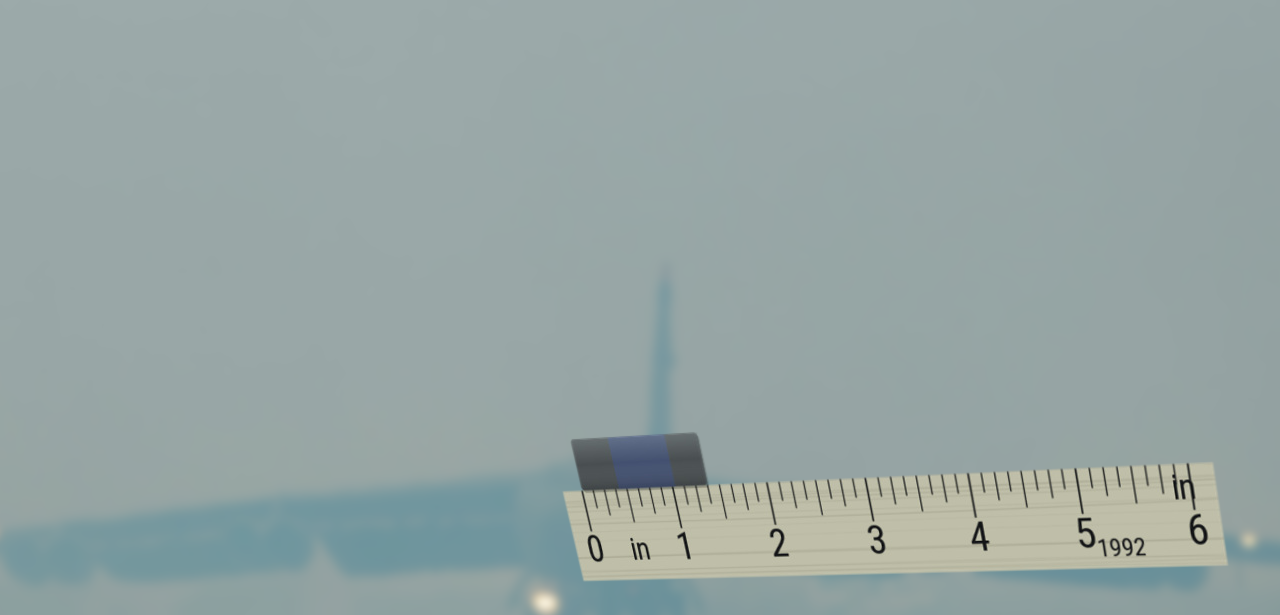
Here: 1.375 (in)
